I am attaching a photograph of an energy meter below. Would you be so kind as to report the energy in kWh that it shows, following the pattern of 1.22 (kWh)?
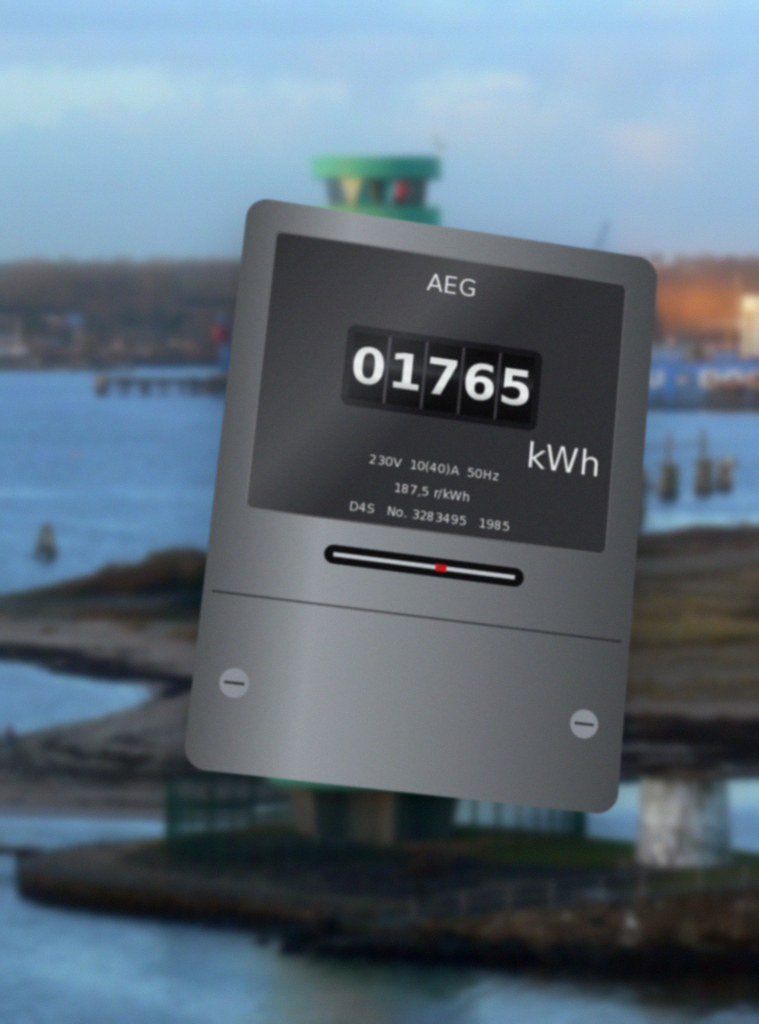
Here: 1765 (kWh)
